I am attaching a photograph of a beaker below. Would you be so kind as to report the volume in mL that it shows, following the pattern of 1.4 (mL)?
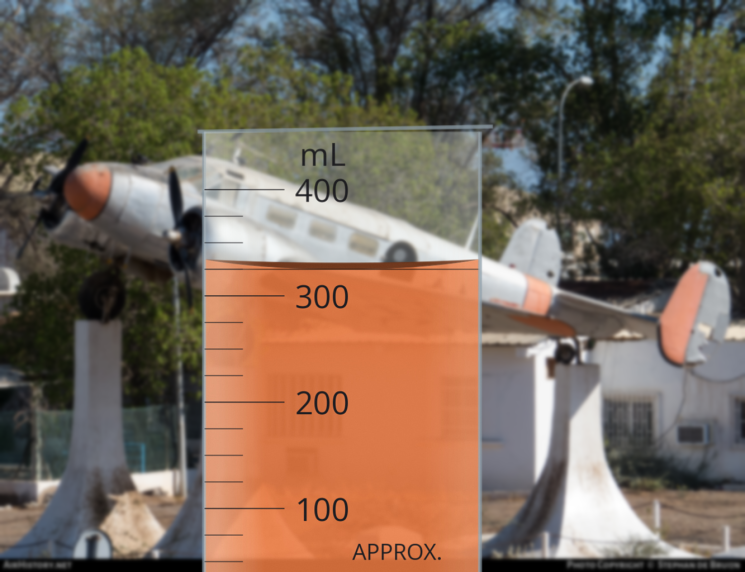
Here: 325 (mL)
